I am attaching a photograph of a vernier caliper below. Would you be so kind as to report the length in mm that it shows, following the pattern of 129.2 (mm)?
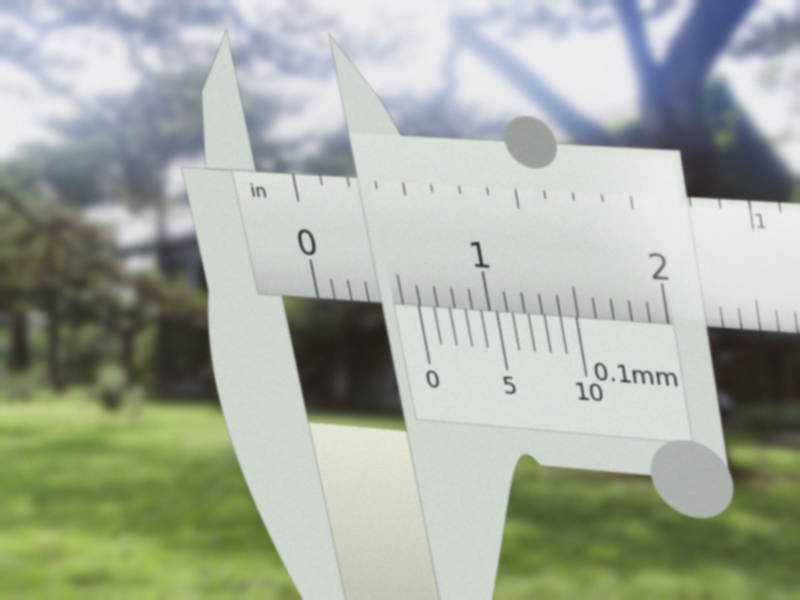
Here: 5.9 (mm)
